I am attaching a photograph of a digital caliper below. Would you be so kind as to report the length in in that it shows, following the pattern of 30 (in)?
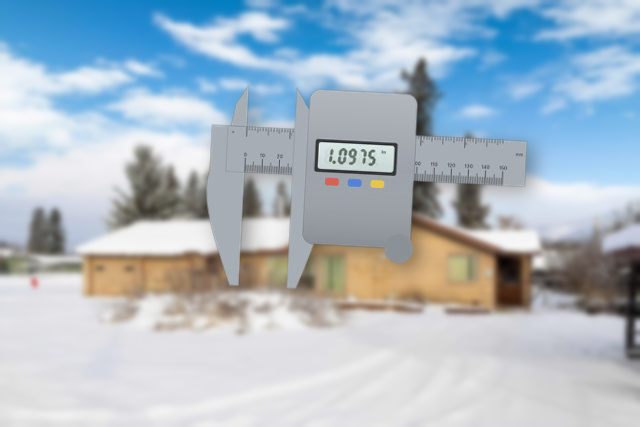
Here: 1.0975 (in)
